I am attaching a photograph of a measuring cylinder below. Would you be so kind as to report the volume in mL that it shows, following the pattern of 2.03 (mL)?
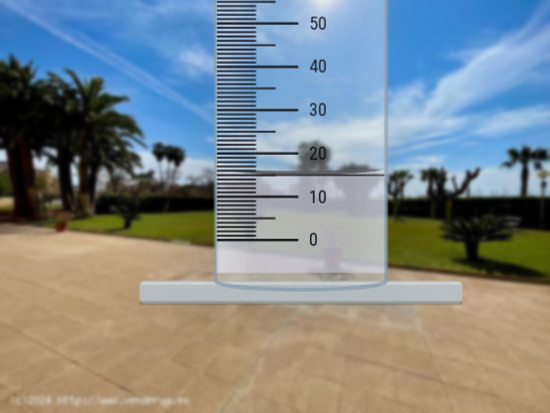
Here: 15 (mL)
